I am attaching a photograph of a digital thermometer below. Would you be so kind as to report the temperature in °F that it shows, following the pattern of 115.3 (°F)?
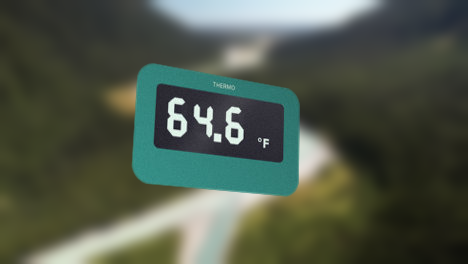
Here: 64.6 (°F)
